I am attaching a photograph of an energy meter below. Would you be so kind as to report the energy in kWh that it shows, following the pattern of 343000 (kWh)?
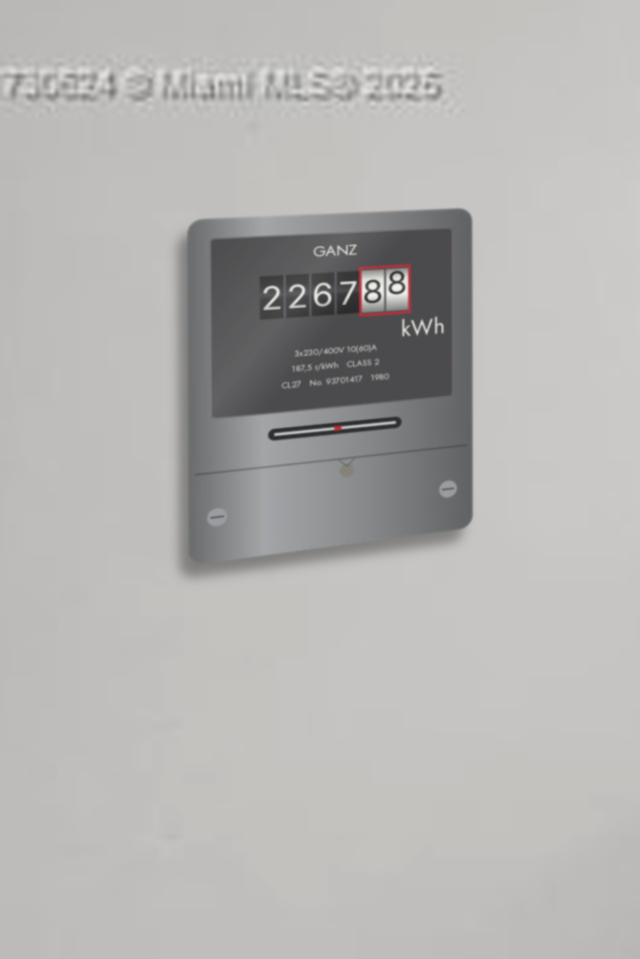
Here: 2267.88 (kWh)
